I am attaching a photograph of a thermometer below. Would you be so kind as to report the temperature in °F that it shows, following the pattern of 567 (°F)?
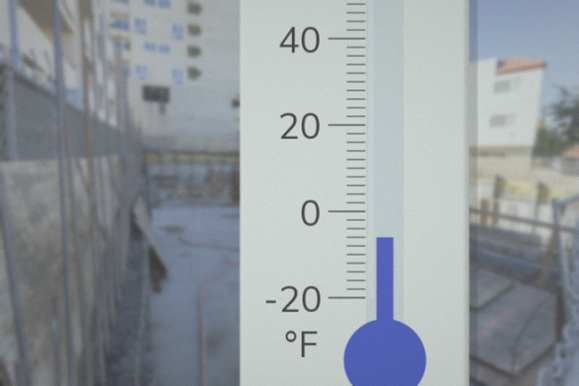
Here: -6 (°F)
